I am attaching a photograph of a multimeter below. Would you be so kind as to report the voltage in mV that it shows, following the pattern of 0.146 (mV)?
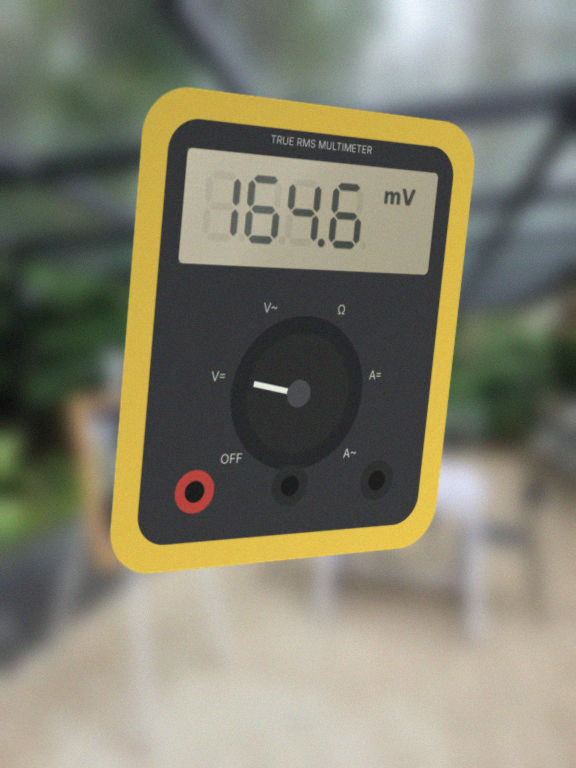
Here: 164.6 (mV)
